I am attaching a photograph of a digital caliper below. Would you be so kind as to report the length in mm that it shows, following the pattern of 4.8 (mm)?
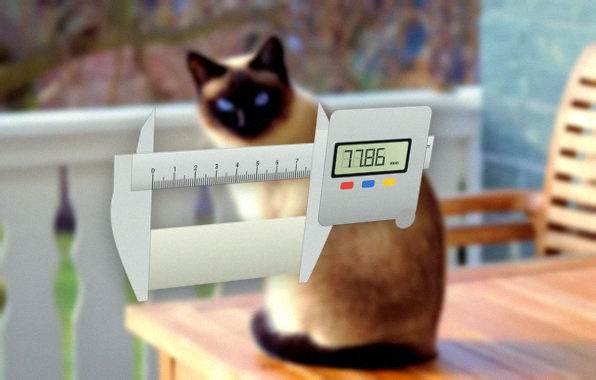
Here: 77.86 (mm)
